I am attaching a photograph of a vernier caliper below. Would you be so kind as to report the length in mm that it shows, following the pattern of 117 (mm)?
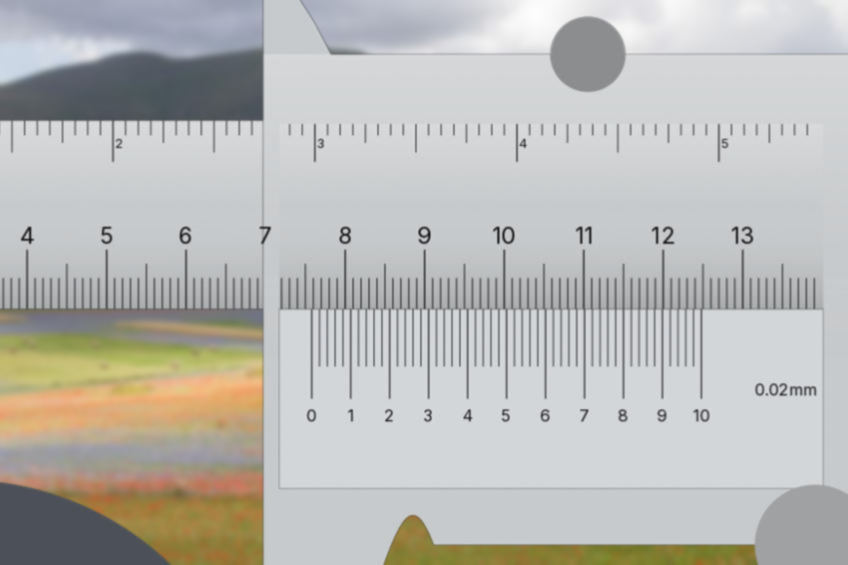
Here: 75.8 (mm)
